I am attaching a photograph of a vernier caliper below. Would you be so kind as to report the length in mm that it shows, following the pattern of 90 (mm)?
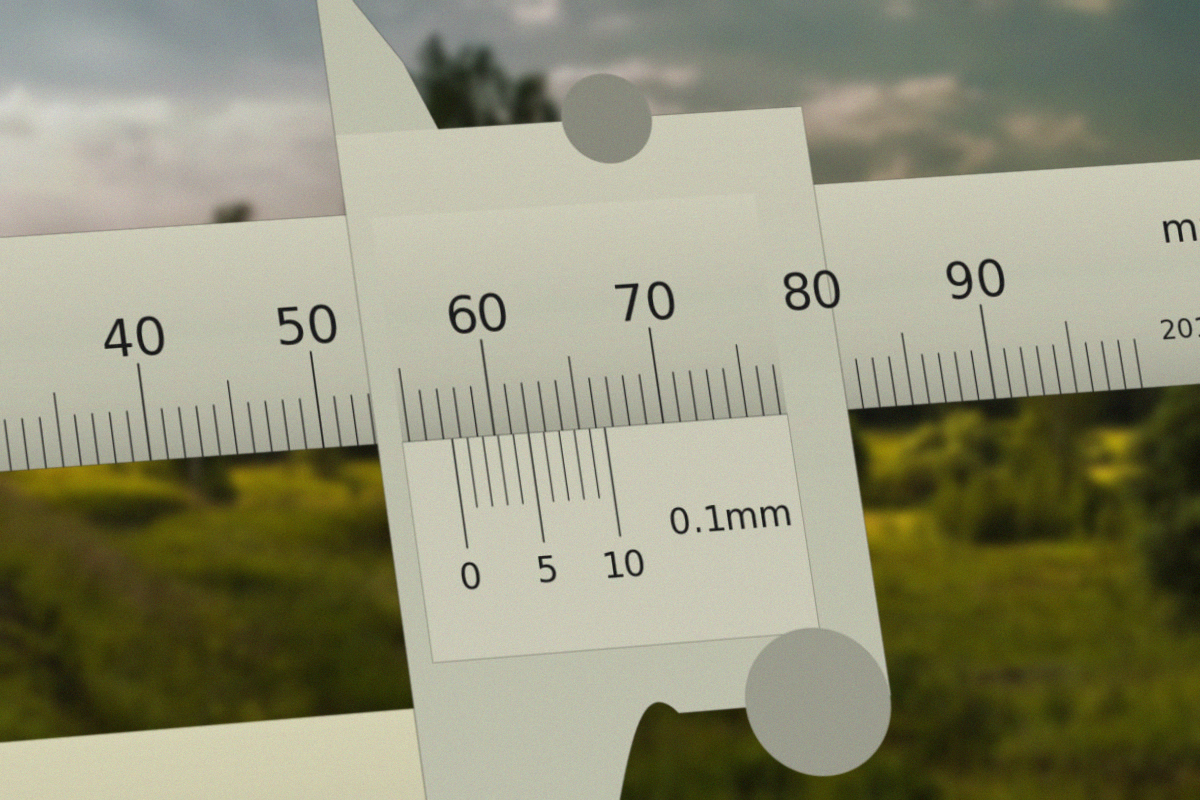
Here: 57.5 (mm)
